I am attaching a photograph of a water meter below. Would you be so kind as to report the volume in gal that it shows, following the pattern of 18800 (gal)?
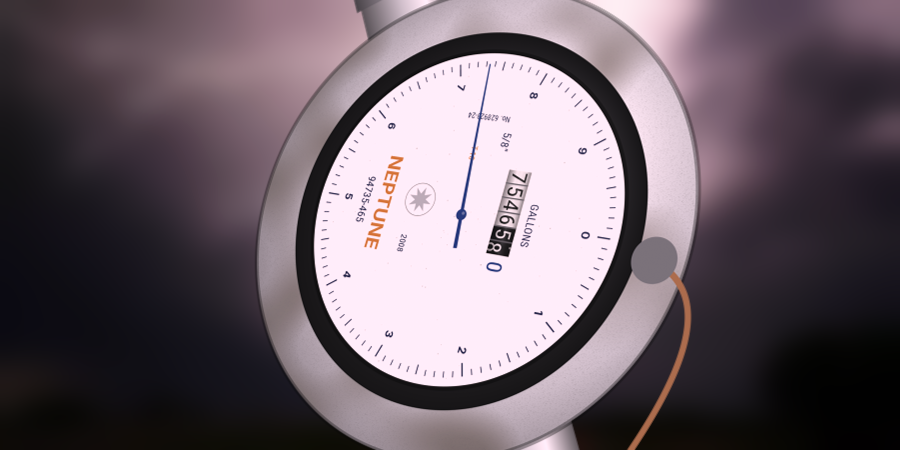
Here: 7546577.3 (gal)
